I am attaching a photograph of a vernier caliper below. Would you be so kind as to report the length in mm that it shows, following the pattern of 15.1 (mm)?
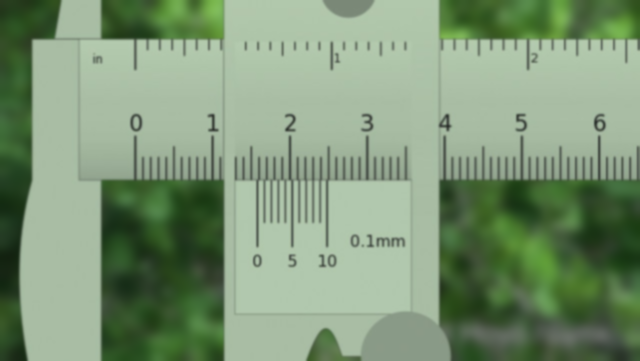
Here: 15.8 (mm)
